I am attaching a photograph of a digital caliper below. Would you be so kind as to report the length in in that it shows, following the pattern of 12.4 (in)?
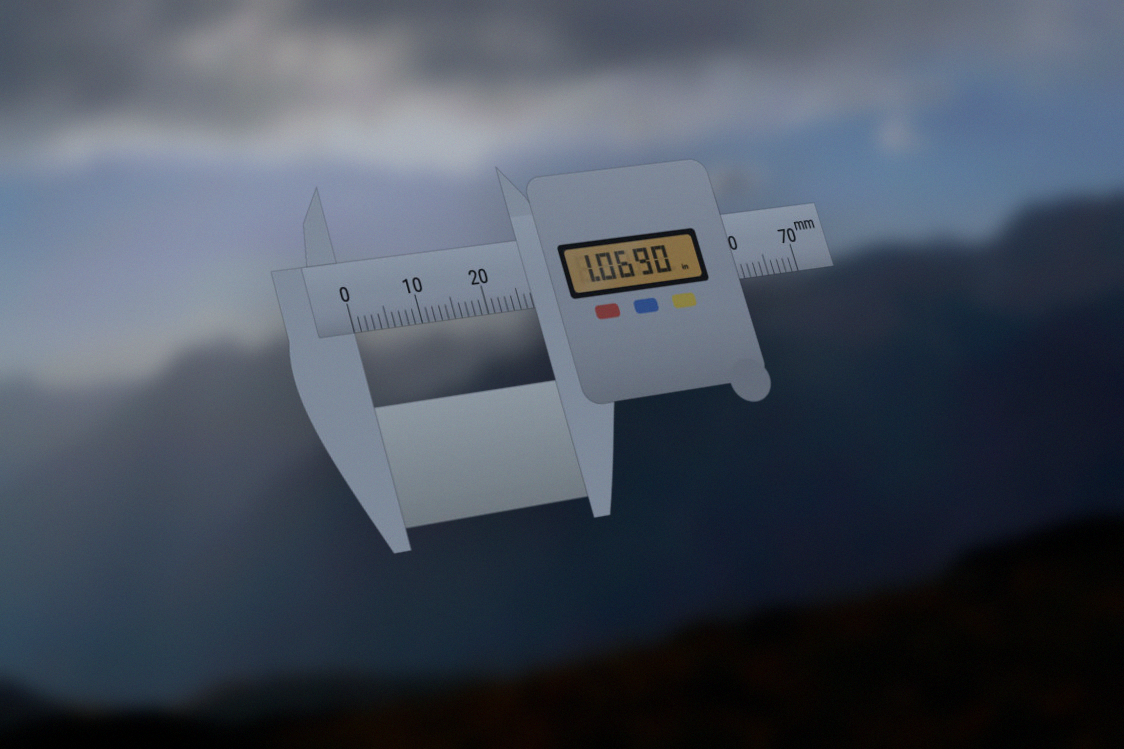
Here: 1.0690 (in)
